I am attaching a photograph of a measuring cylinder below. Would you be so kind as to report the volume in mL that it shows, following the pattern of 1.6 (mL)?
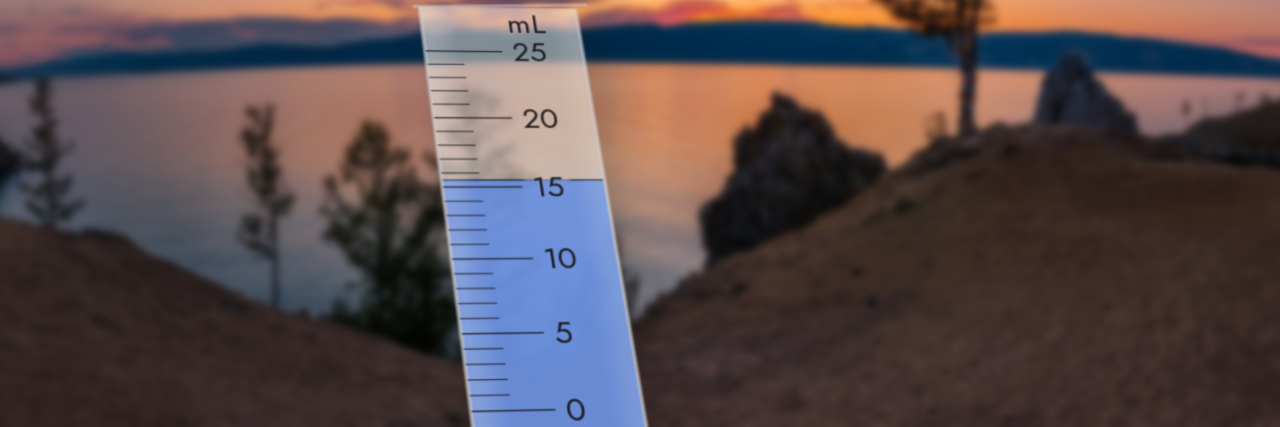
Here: 15.5 (mL)
